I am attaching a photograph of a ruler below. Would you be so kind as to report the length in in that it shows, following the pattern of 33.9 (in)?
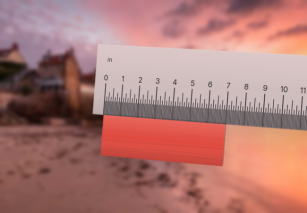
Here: 7 (in)
